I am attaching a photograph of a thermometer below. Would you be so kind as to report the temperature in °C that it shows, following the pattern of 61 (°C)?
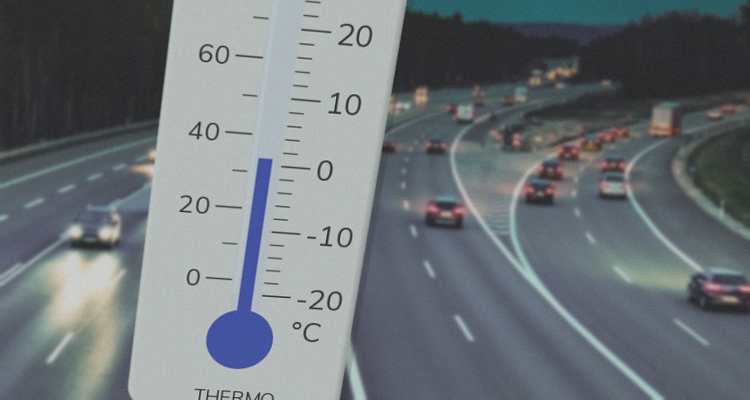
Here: 1 (°C)
